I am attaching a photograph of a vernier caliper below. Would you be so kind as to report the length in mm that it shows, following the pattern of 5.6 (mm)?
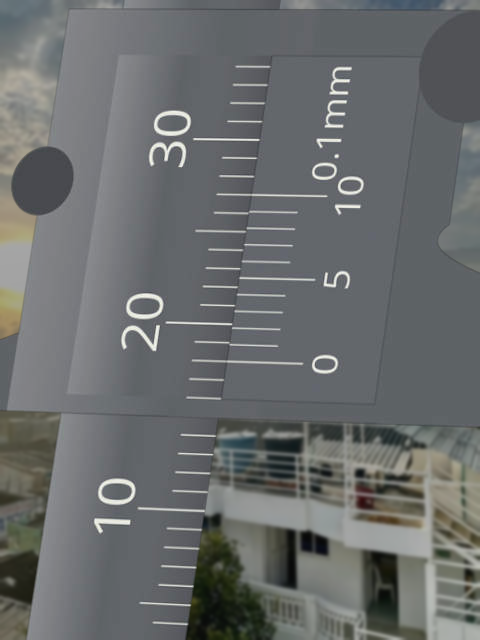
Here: 18.0 (mm)
